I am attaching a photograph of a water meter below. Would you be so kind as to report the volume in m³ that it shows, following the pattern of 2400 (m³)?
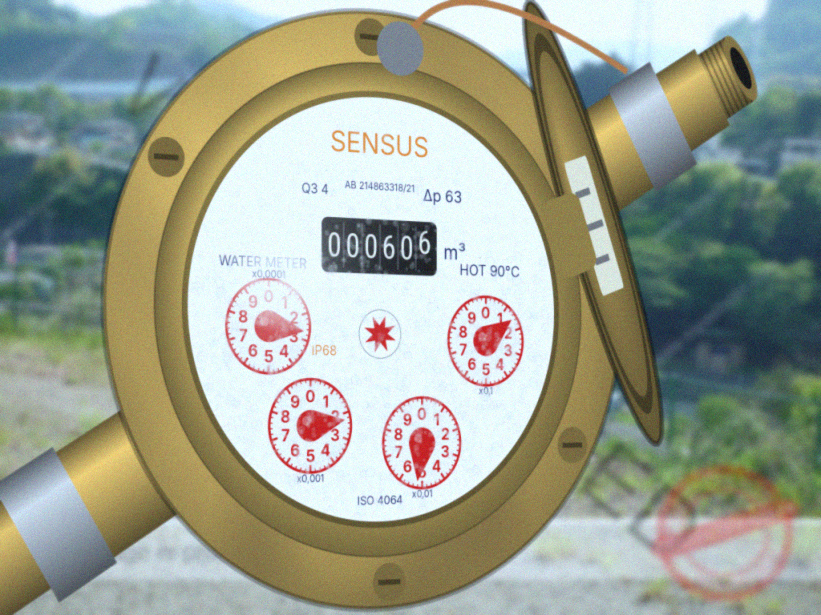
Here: 606.1522 (m³)
